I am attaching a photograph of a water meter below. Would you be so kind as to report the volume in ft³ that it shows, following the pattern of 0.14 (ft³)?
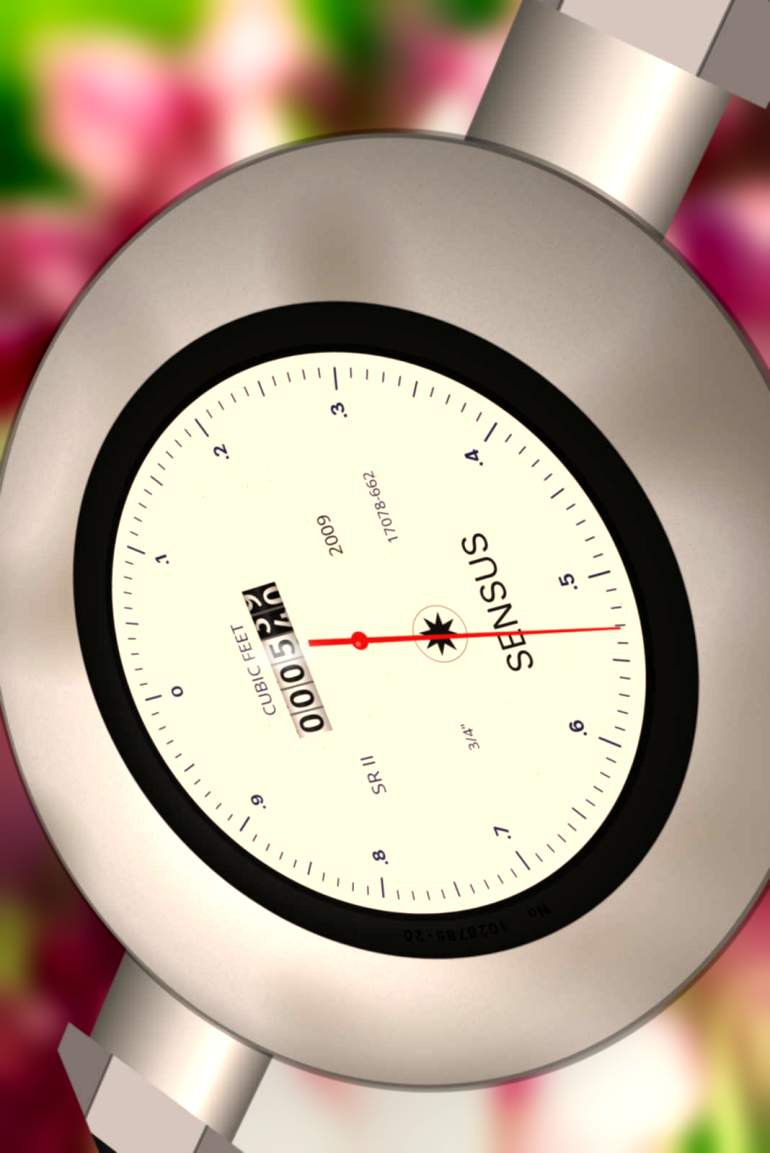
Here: 539.53 (ft³)
